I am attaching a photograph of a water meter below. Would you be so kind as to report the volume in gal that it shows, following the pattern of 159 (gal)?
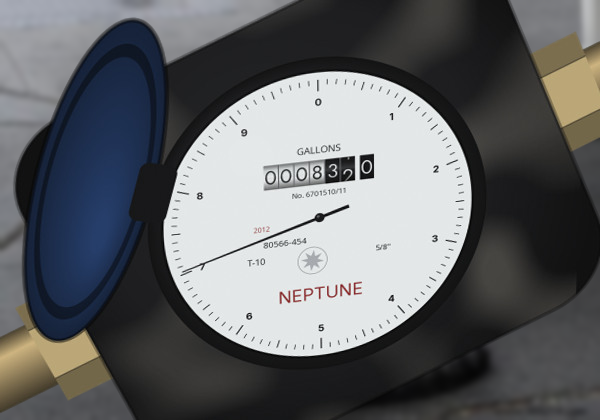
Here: 8317.0 (gal)
